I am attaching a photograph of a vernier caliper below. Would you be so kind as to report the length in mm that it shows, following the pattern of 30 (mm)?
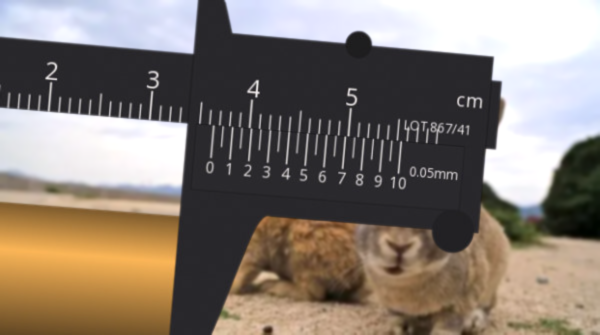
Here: 36.4 (mm)
